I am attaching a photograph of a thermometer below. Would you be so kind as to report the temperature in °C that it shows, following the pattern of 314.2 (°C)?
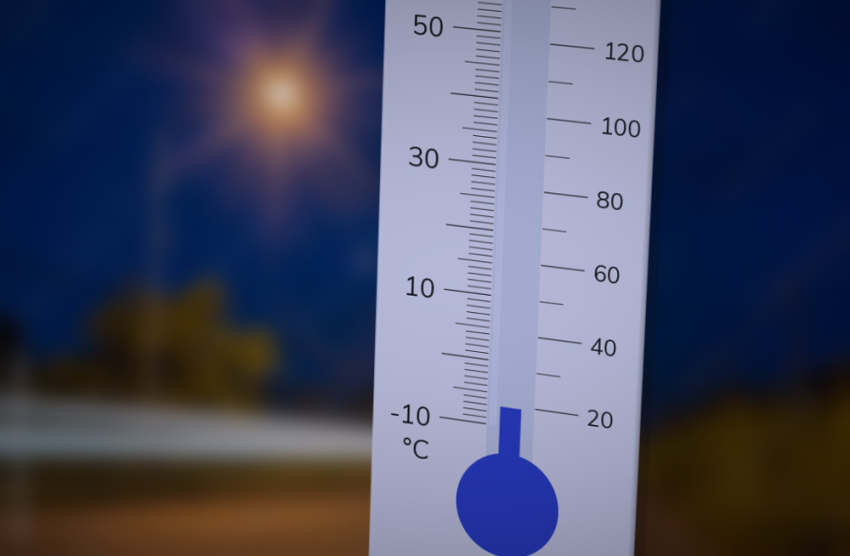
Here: -7 (°C)
